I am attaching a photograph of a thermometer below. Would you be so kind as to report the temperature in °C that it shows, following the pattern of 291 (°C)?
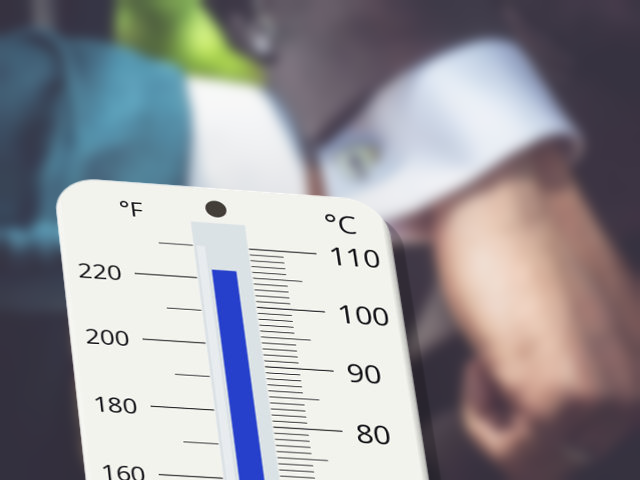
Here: 106 (°C)
